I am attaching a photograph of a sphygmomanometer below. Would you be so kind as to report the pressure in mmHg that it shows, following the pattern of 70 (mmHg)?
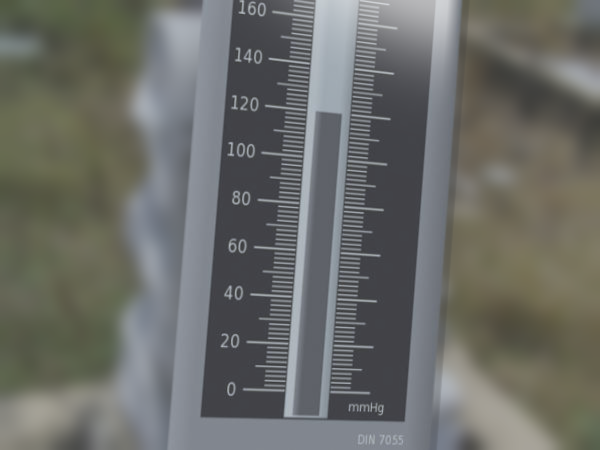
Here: 120 (mmHg)
